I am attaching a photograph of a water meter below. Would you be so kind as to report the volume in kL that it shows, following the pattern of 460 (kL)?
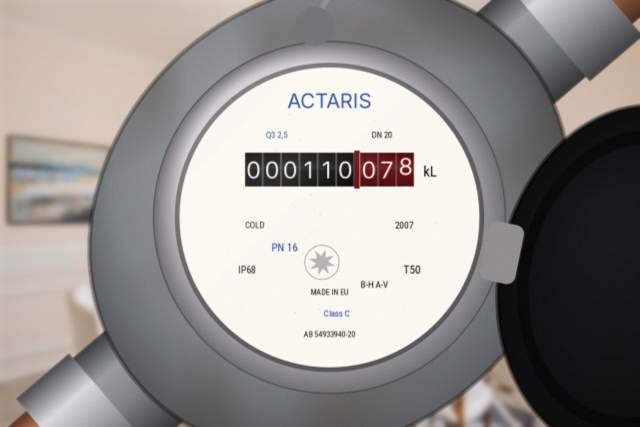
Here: 110.078 (kL)
